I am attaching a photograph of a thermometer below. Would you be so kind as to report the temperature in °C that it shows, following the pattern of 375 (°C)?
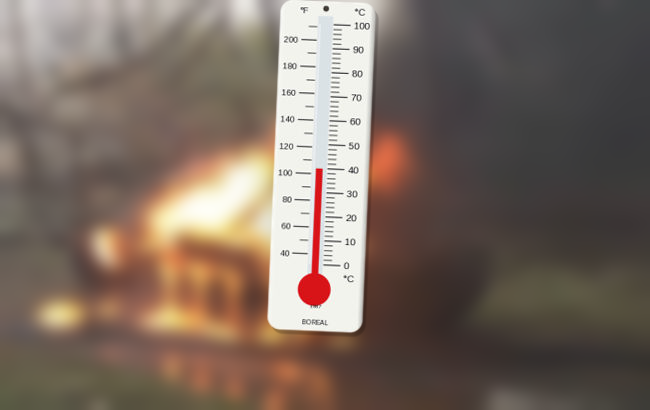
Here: 40 (°C)
